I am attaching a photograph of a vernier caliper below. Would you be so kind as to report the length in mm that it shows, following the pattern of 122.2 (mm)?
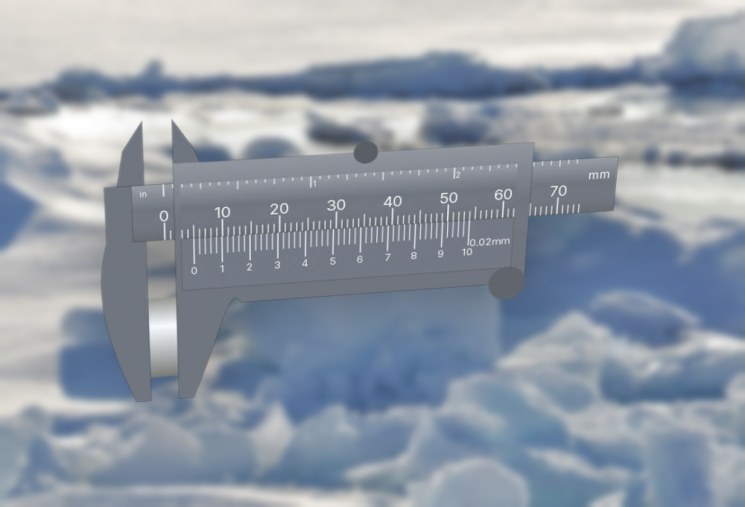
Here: 5.0 (mm)
